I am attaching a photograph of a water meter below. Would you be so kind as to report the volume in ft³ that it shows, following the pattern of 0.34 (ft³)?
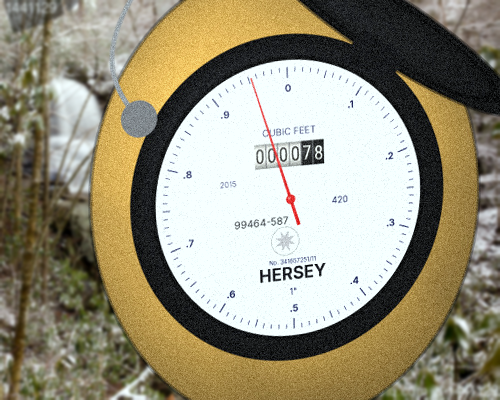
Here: 77.95 (ft³)
